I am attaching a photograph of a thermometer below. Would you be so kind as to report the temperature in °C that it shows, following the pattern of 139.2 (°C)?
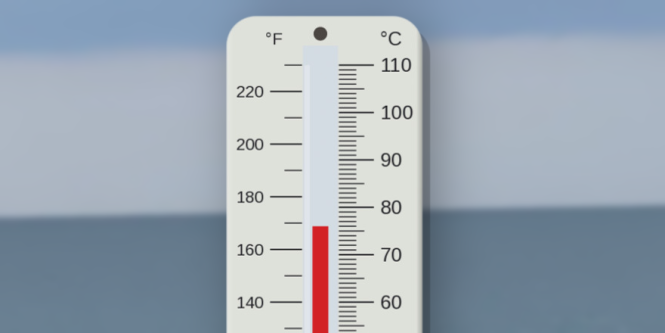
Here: 76 (°C)
